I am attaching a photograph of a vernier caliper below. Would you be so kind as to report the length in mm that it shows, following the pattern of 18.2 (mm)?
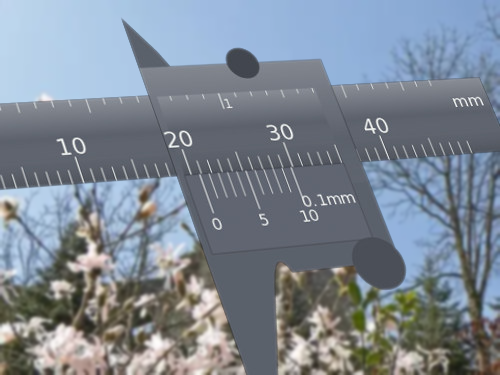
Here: 20.8 (mm)
